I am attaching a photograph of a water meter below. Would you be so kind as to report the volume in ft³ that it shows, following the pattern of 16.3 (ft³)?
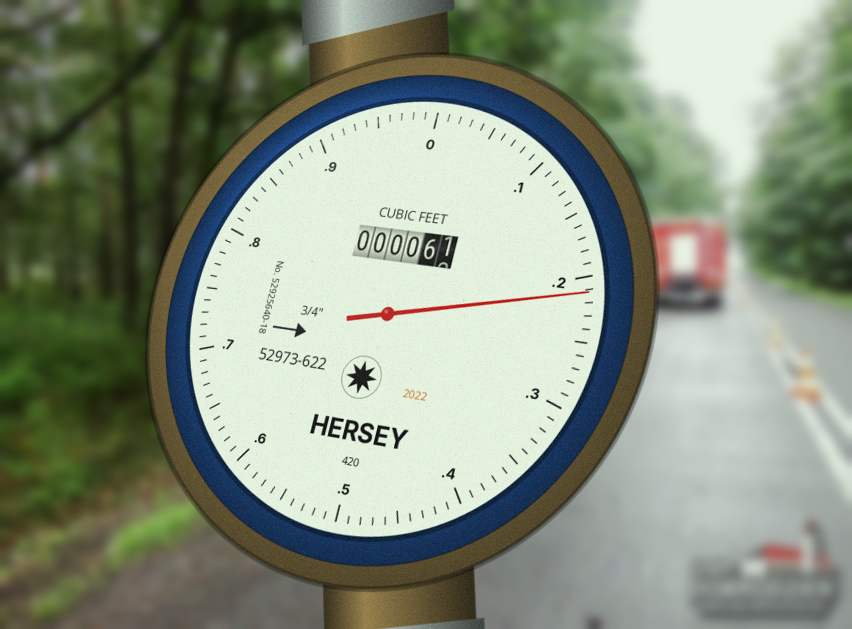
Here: 61.21 (ft³)
